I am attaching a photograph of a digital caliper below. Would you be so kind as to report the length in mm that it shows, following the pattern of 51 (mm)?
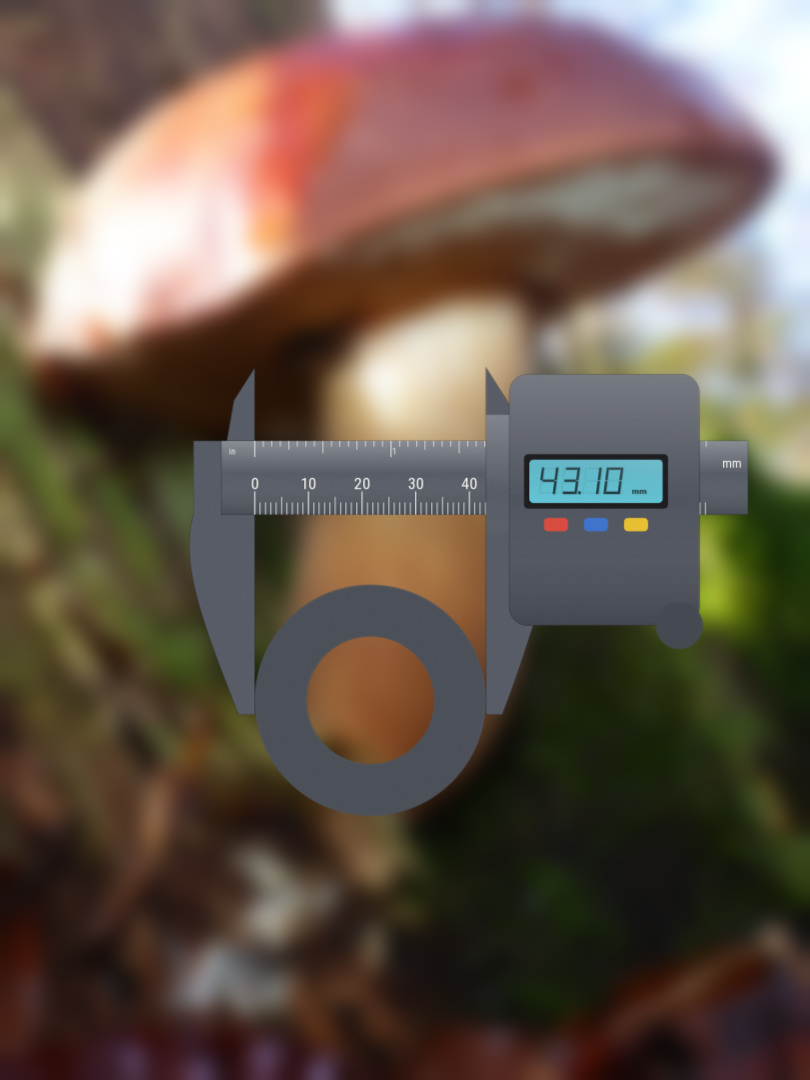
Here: 43.10 (mm)
